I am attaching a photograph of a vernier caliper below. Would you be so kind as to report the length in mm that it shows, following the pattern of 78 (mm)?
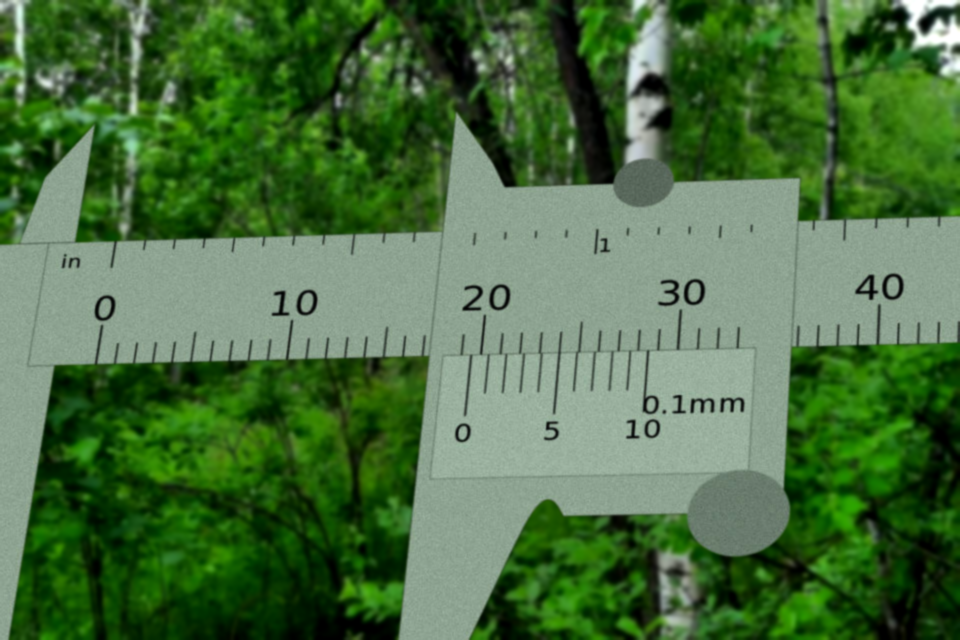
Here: 19.5 (mm)
